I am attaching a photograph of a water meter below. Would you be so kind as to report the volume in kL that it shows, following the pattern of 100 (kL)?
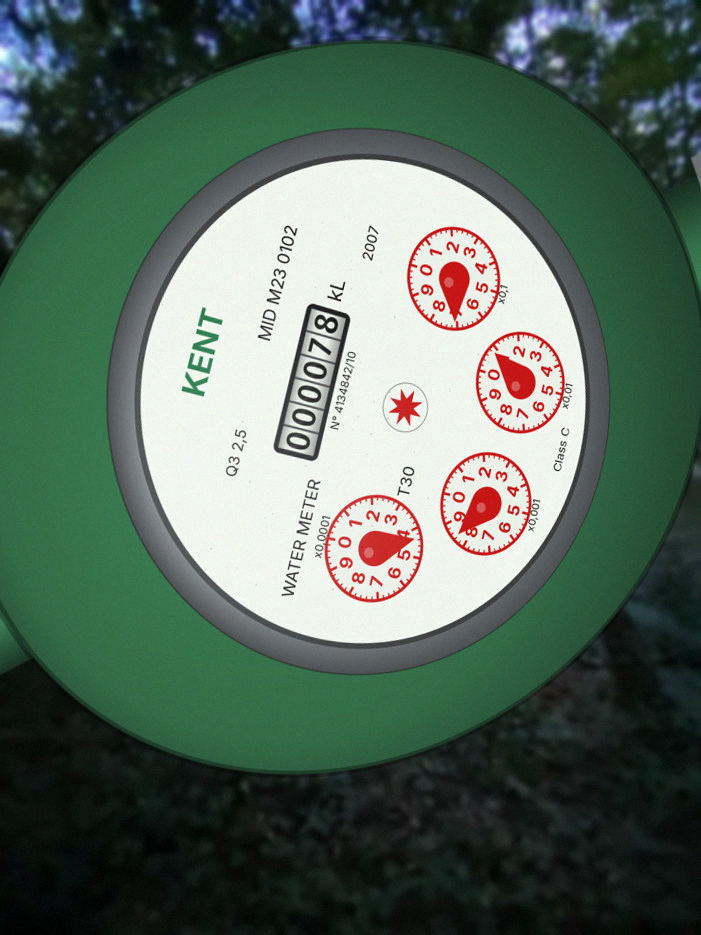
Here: 78.7084 (kL)
